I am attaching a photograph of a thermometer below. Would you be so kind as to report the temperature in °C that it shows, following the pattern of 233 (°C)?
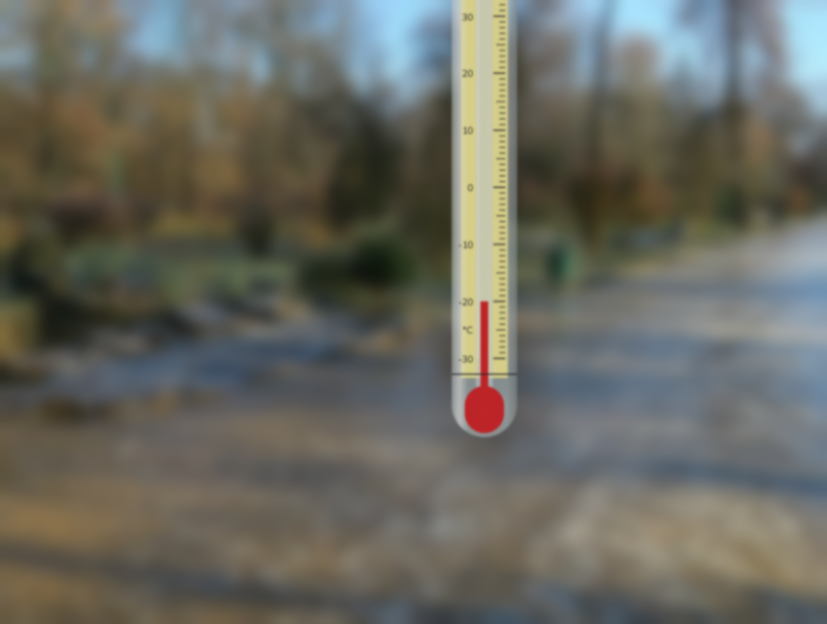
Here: -20 (°C)
